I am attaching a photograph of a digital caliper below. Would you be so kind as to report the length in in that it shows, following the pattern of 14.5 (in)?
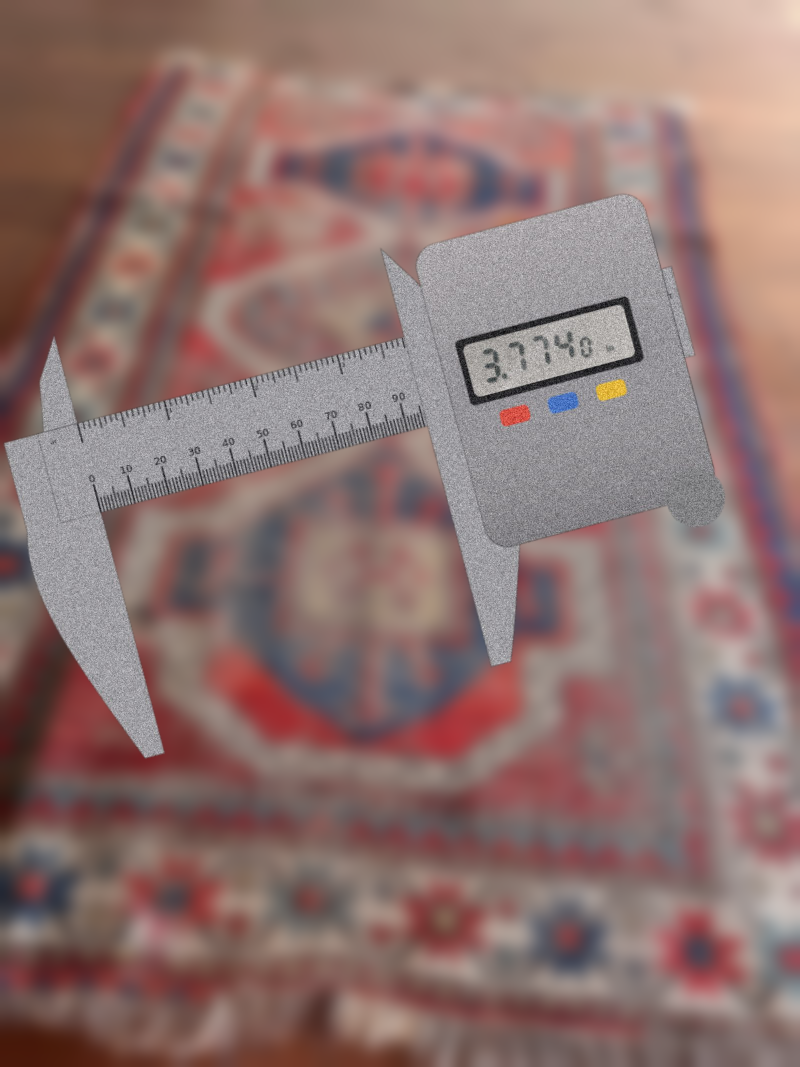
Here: 3.7740 (in)
